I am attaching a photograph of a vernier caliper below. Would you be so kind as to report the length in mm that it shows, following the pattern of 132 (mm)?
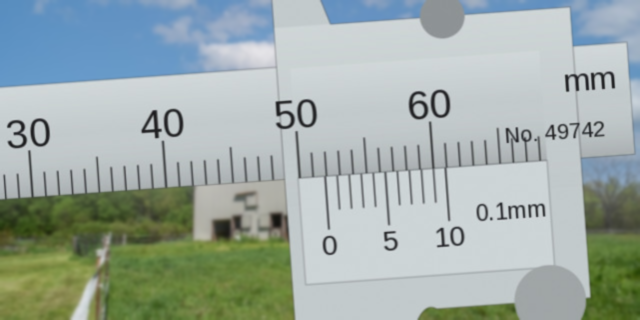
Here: 51.9 (mm)
